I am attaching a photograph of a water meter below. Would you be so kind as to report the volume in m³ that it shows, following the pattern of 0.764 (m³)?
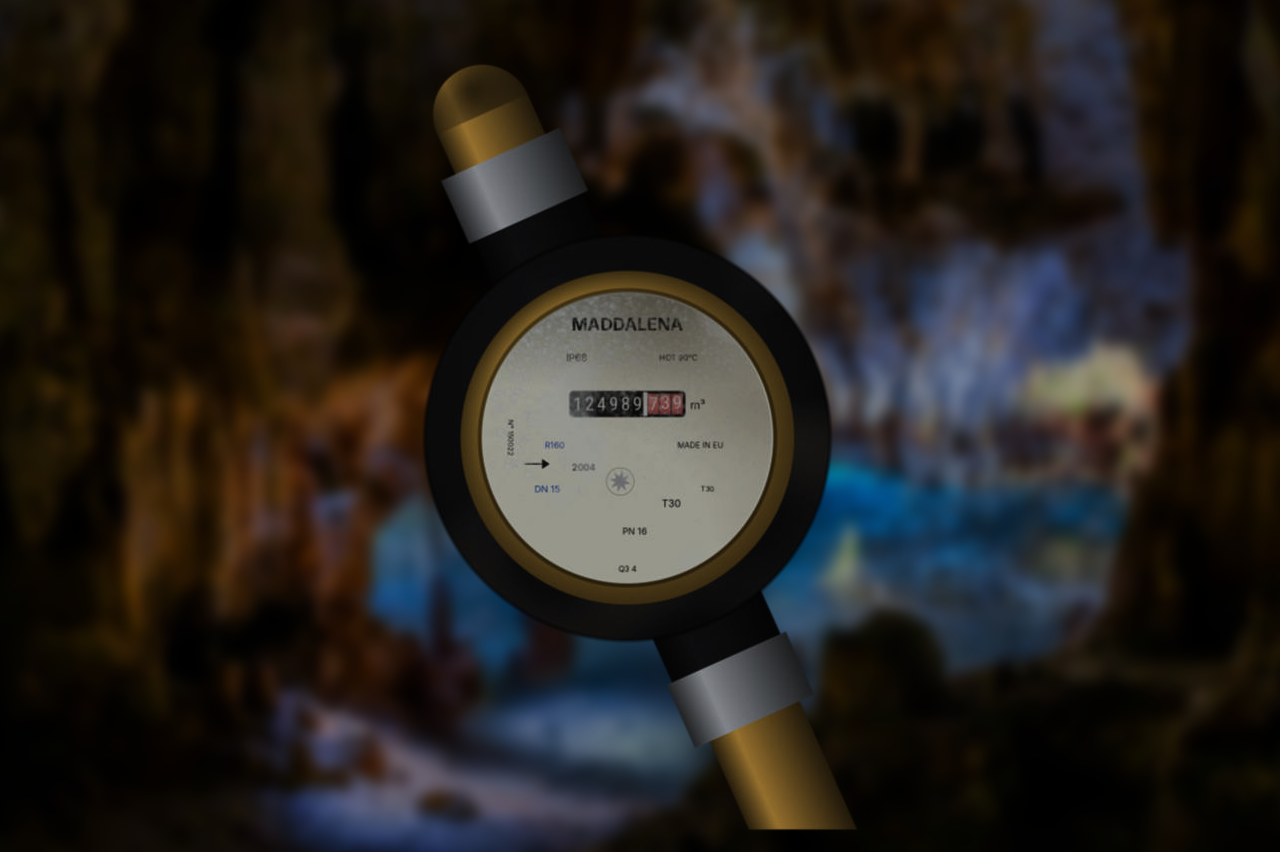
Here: 124989.739 (m³)
